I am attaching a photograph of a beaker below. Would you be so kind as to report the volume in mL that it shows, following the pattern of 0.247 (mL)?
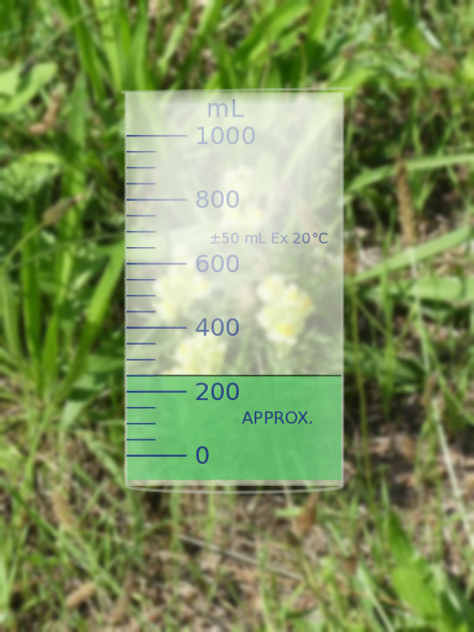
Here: 250 (mL)
